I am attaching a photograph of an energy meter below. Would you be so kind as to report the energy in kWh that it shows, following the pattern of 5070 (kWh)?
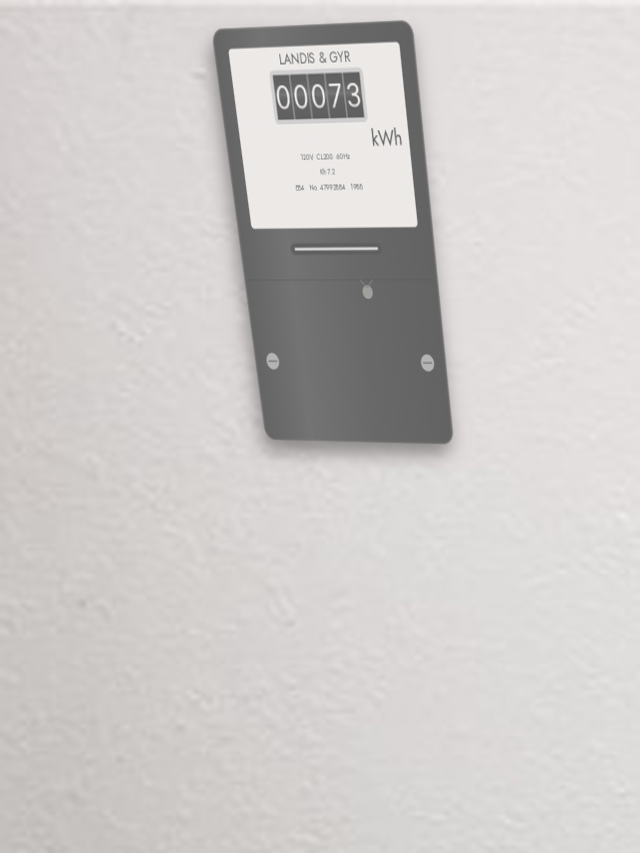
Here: 73 (kWh)
